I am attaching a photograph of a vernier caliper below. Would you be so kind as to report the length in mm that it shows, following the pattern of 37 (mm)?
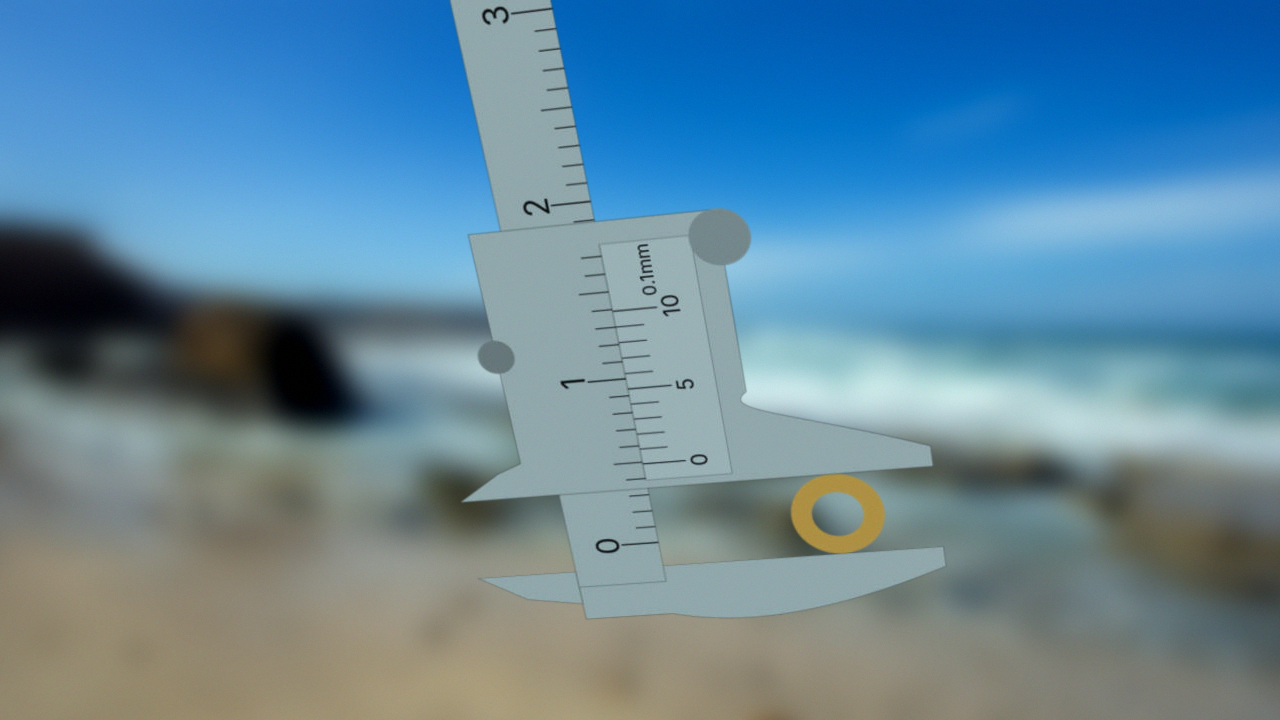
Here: 4.9 (mm)
